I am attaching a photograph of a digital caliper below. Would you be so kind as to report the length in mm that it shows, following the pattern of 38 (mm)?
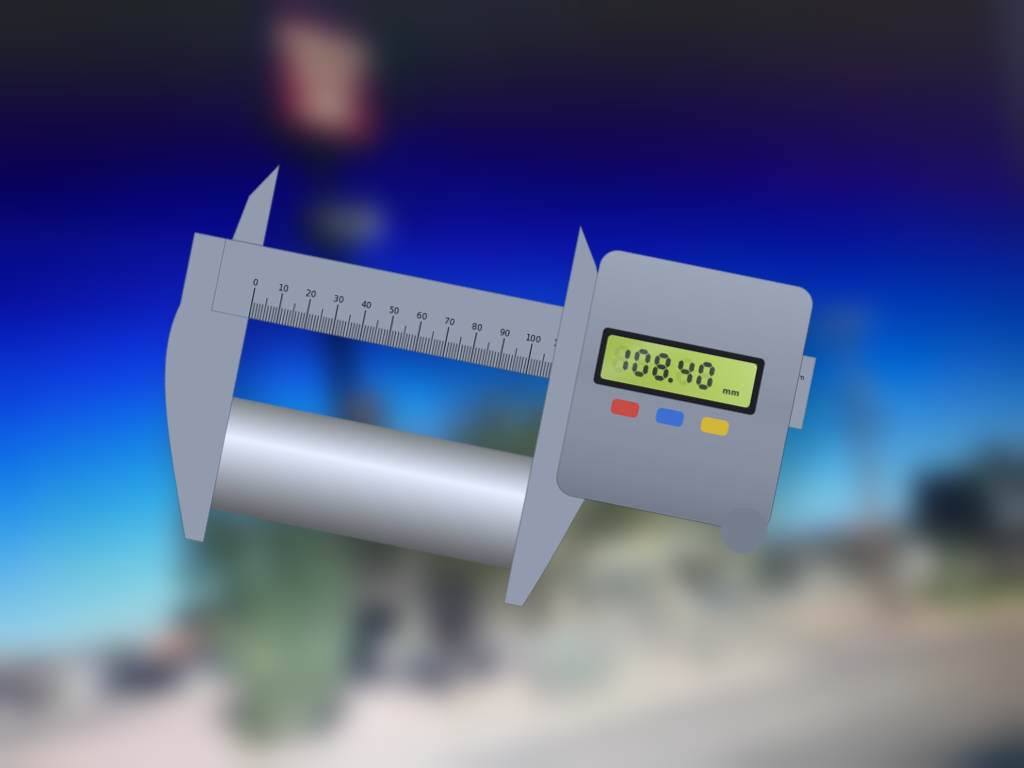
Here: 108.40 (mm)
